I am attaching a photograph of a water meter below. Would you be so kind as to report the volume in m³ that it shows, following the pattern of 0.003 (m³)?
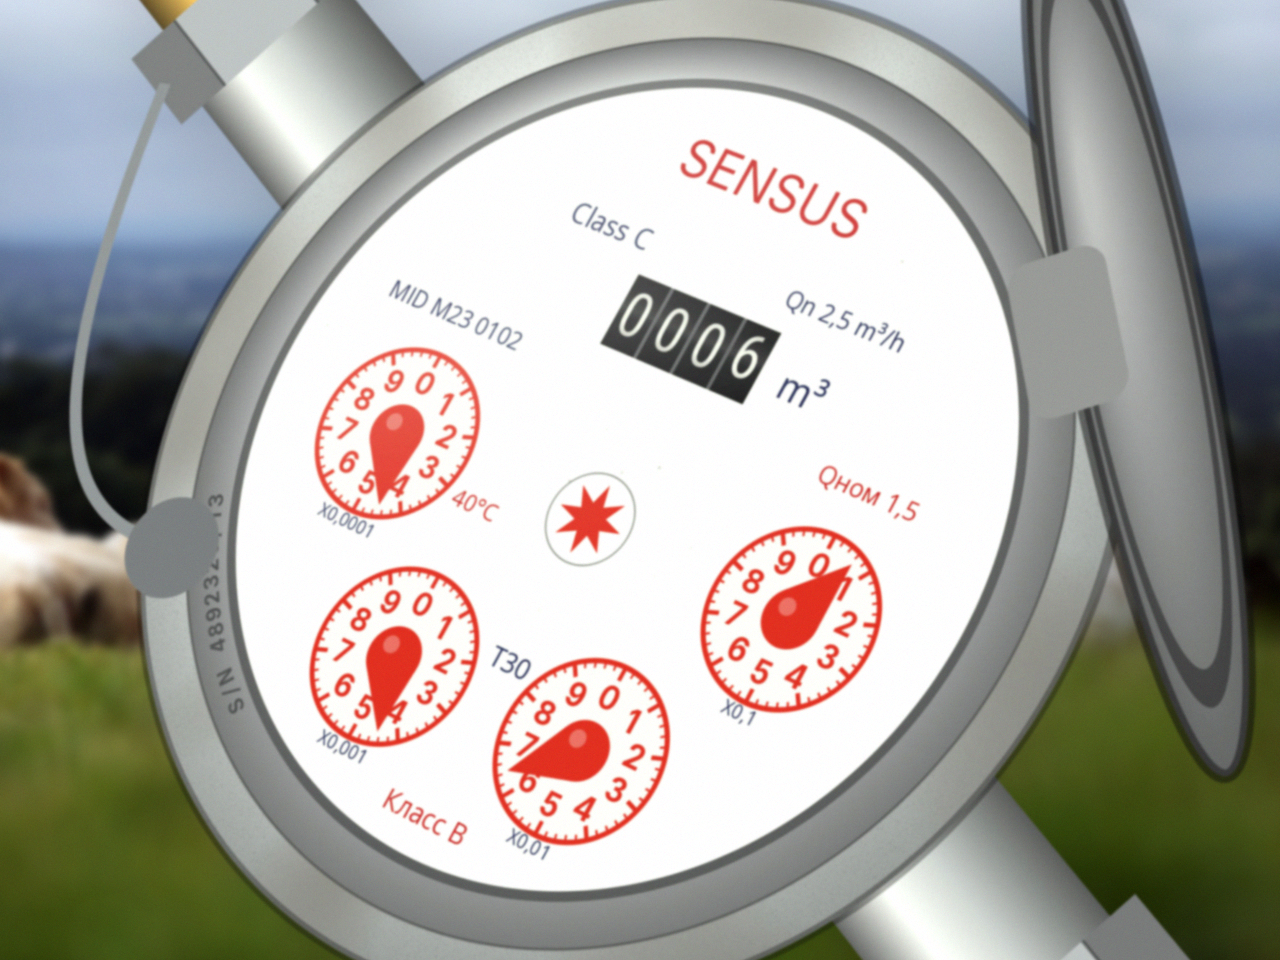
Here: 6.0644 (m³)
